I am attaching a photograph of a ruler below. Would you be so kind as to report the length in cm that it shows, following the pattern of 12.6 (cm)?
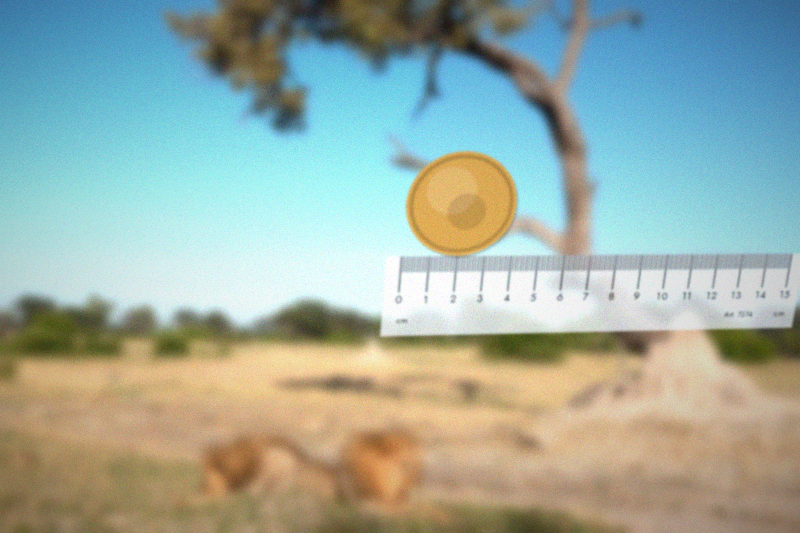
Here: 4 (cm)
